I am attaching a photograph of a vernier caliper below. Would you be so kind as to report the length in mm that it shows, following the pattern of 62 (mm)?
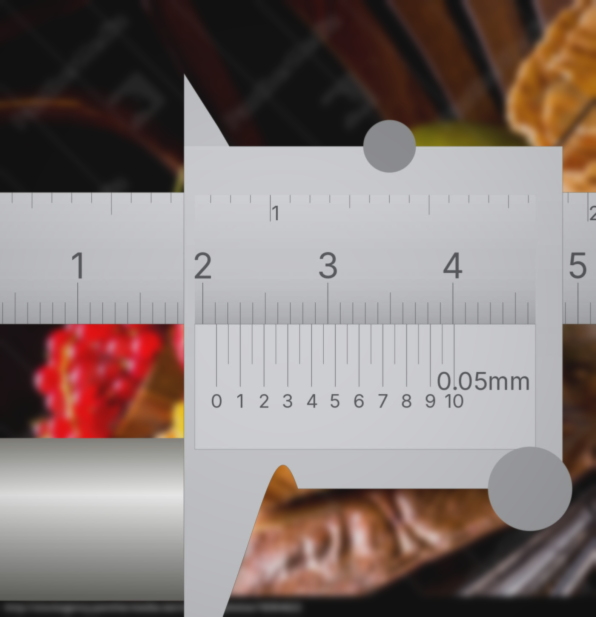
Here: 21.1 (mm)
